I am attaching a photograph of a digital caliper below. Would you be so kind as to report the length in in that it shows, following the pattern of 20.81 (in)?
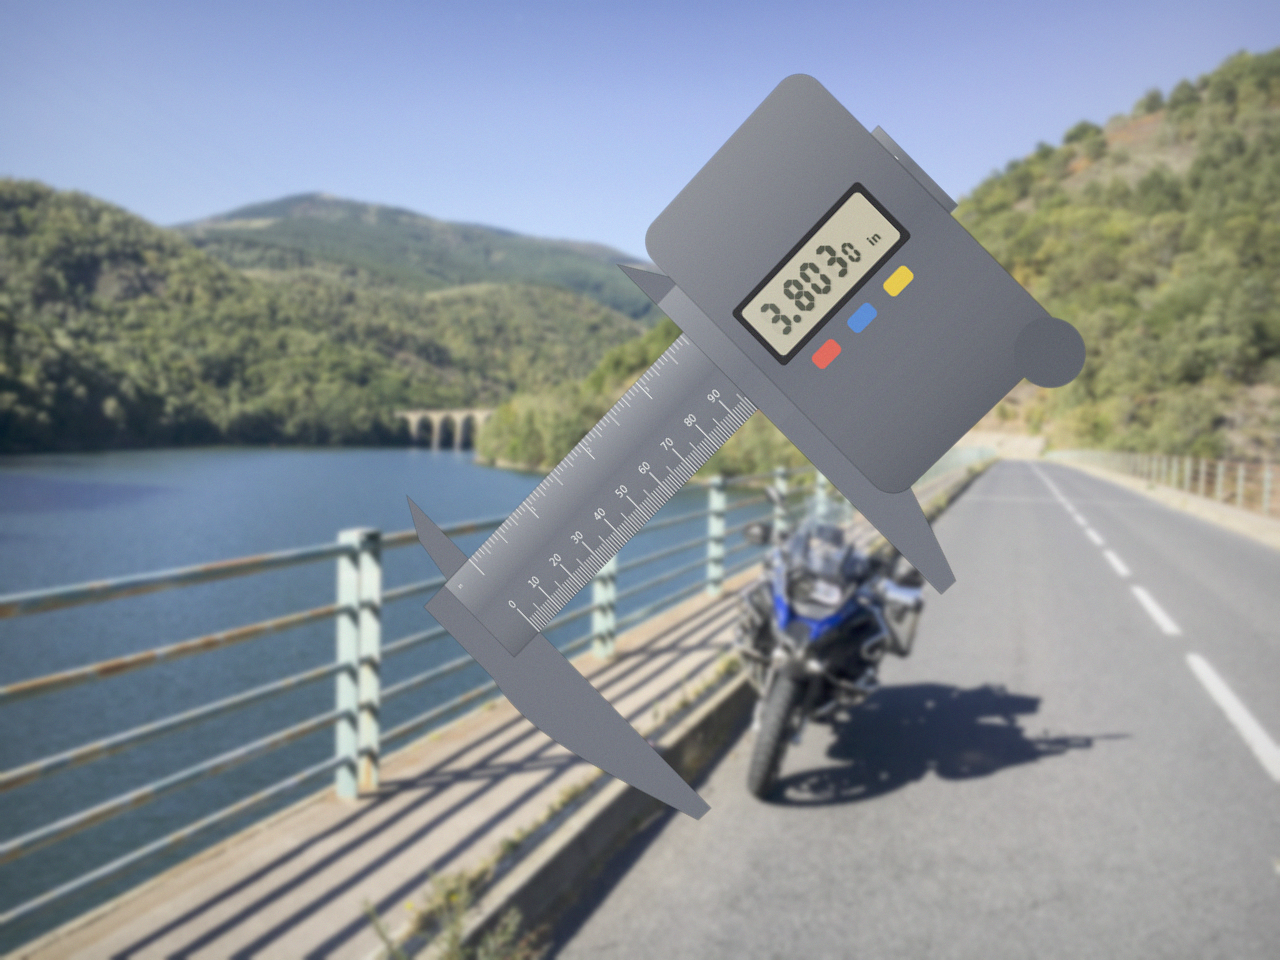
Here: 3.8030 (in)
